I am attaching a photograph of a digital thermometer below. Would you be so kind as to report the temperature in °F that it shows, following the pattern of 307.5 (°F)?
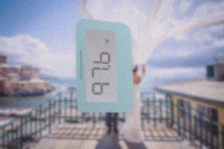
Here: 97.6 (°F)
